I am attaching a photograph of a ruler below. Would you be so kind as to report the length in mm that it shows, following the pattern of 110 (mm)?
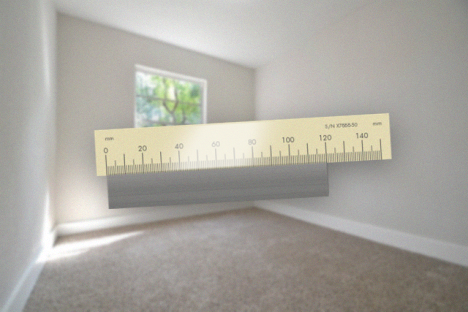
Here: 120 (mm)
